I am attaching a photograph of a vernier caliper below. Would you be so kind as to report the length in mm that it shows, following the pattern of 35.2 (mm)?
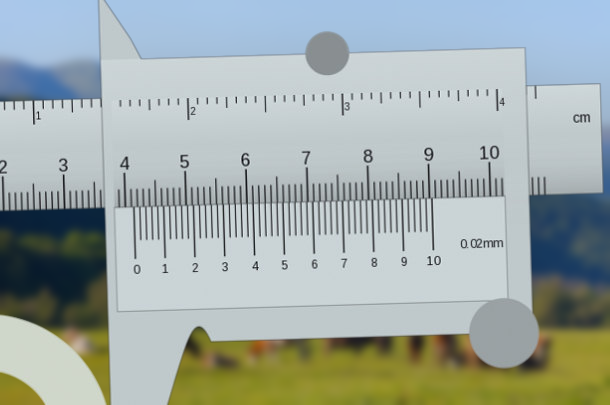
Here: 41.4 (mm)
